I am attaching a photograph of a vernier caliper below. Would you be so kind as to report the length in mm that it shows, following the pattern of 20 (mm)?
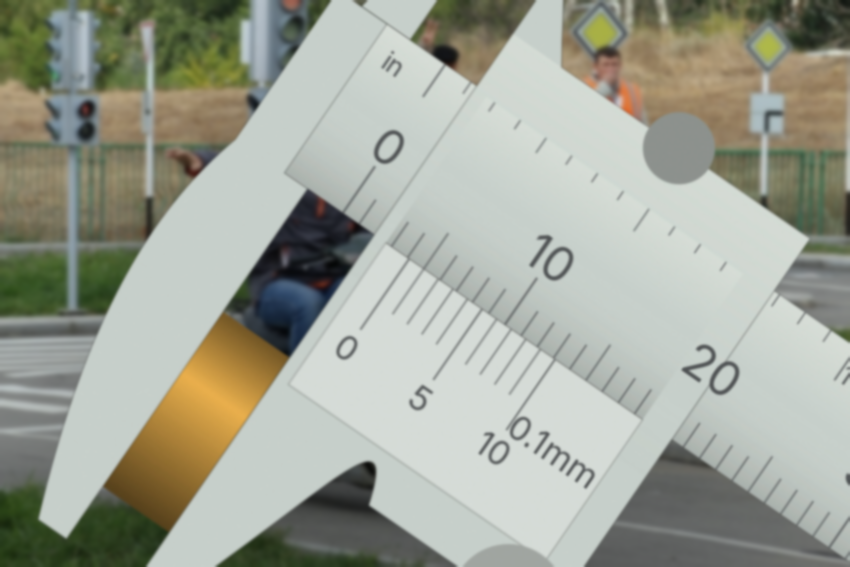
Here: 4.1 (mm)
